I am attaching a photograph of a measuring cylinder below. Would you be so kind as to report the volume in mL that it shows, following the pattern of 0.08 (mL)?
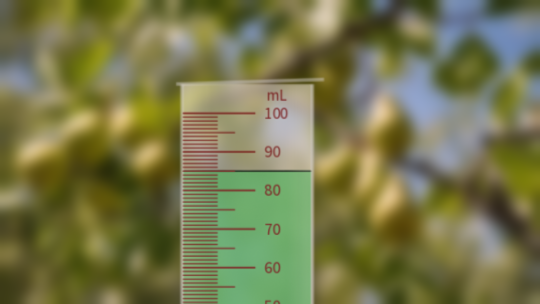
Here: 85 (mL)
